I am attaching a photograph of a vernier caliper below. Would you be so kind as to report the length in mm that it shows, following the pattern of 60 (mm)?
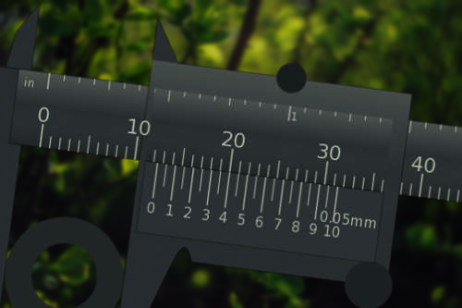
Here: 12.4 (mm)
